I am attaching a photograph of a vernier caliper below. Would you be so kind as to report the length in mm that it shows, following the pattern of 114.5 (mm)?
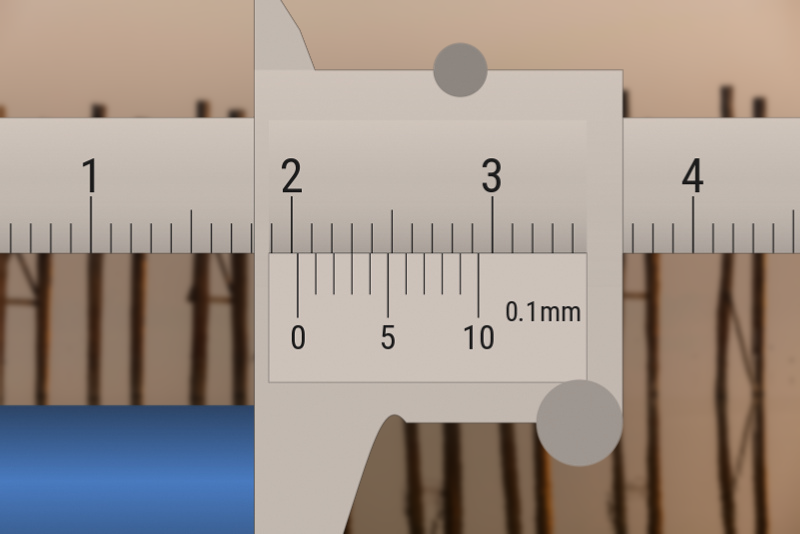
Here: 20.3 (mm)
